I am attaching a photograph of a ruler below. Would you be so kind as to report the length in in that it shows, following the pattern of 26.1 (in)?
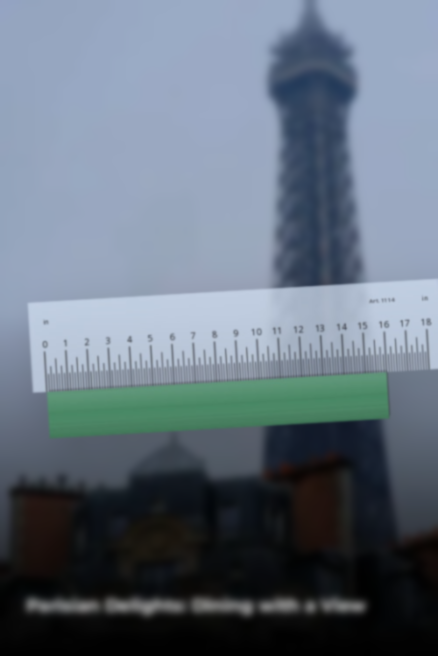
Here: 16 (in)
